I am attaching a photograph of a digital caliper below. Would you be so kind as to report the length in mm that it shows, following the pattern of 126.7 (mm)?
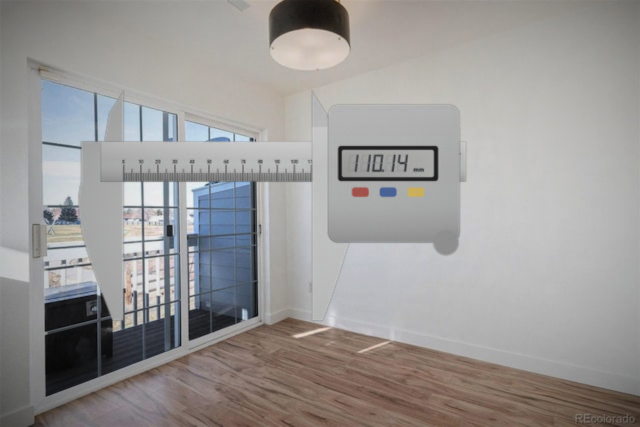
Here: 110.14 (mm)
